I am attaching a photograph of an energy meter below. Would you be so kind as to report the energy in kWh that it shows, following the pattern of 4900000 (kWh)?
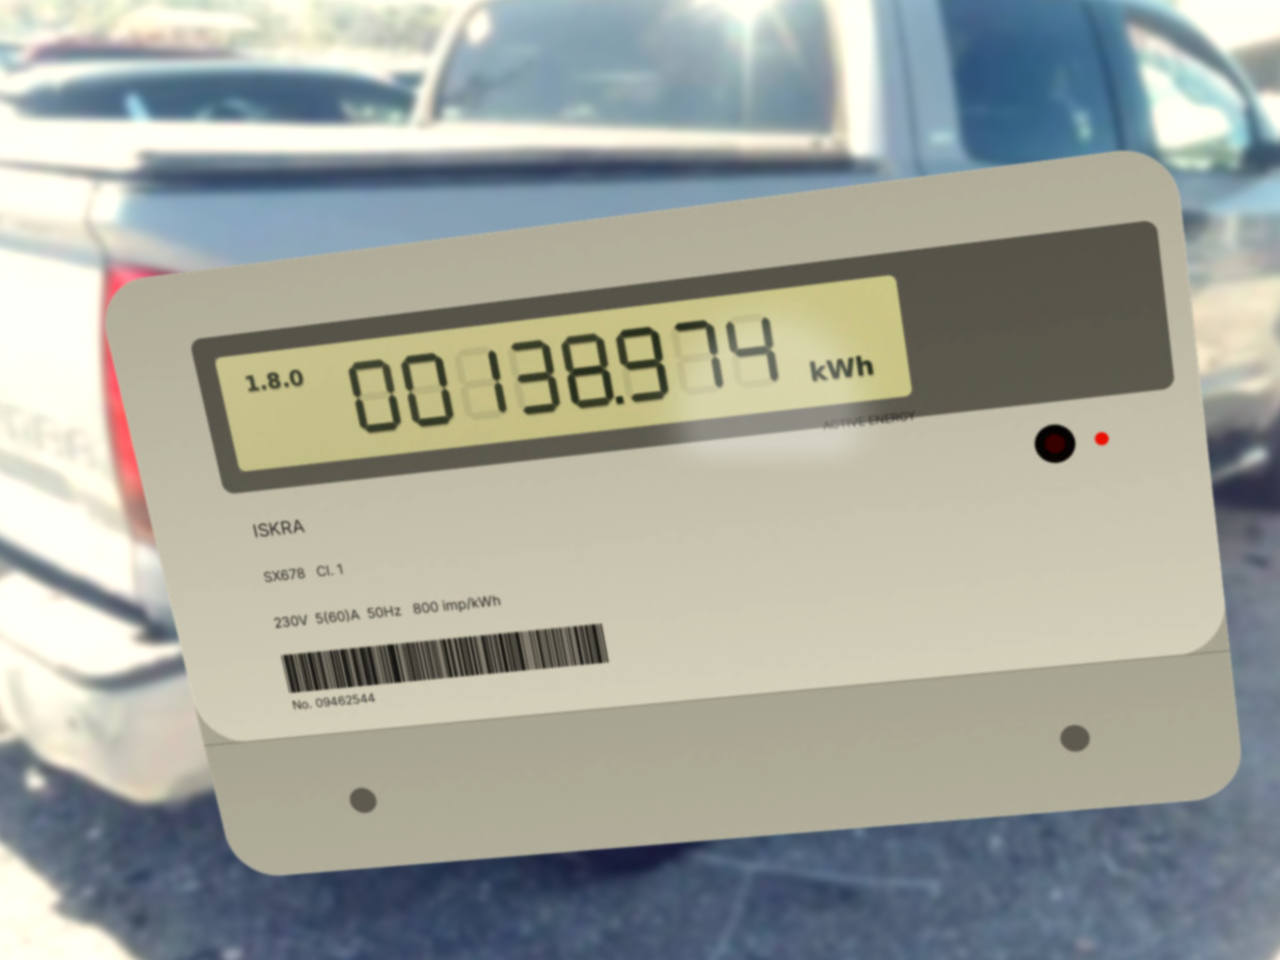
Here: 138.974 (kWh)
